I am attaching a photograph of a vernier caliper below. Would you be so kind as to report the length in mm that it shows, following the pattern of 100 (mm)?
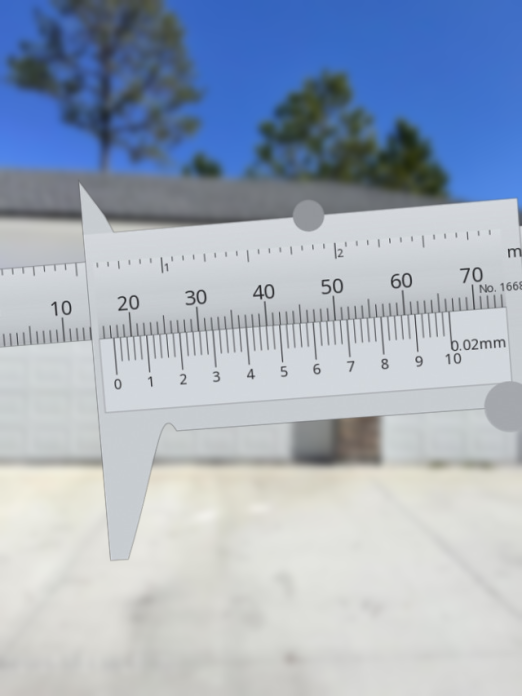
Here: 17.4 (mm)
